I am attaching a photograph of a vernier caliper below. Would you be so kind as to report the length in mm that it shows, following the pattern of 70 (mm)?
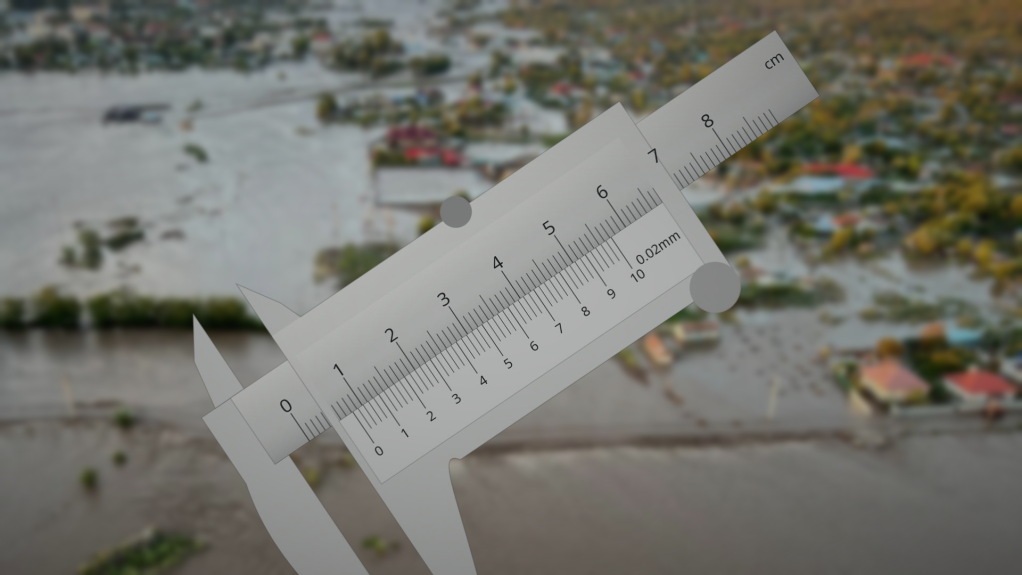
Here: 8.2 (mm)
